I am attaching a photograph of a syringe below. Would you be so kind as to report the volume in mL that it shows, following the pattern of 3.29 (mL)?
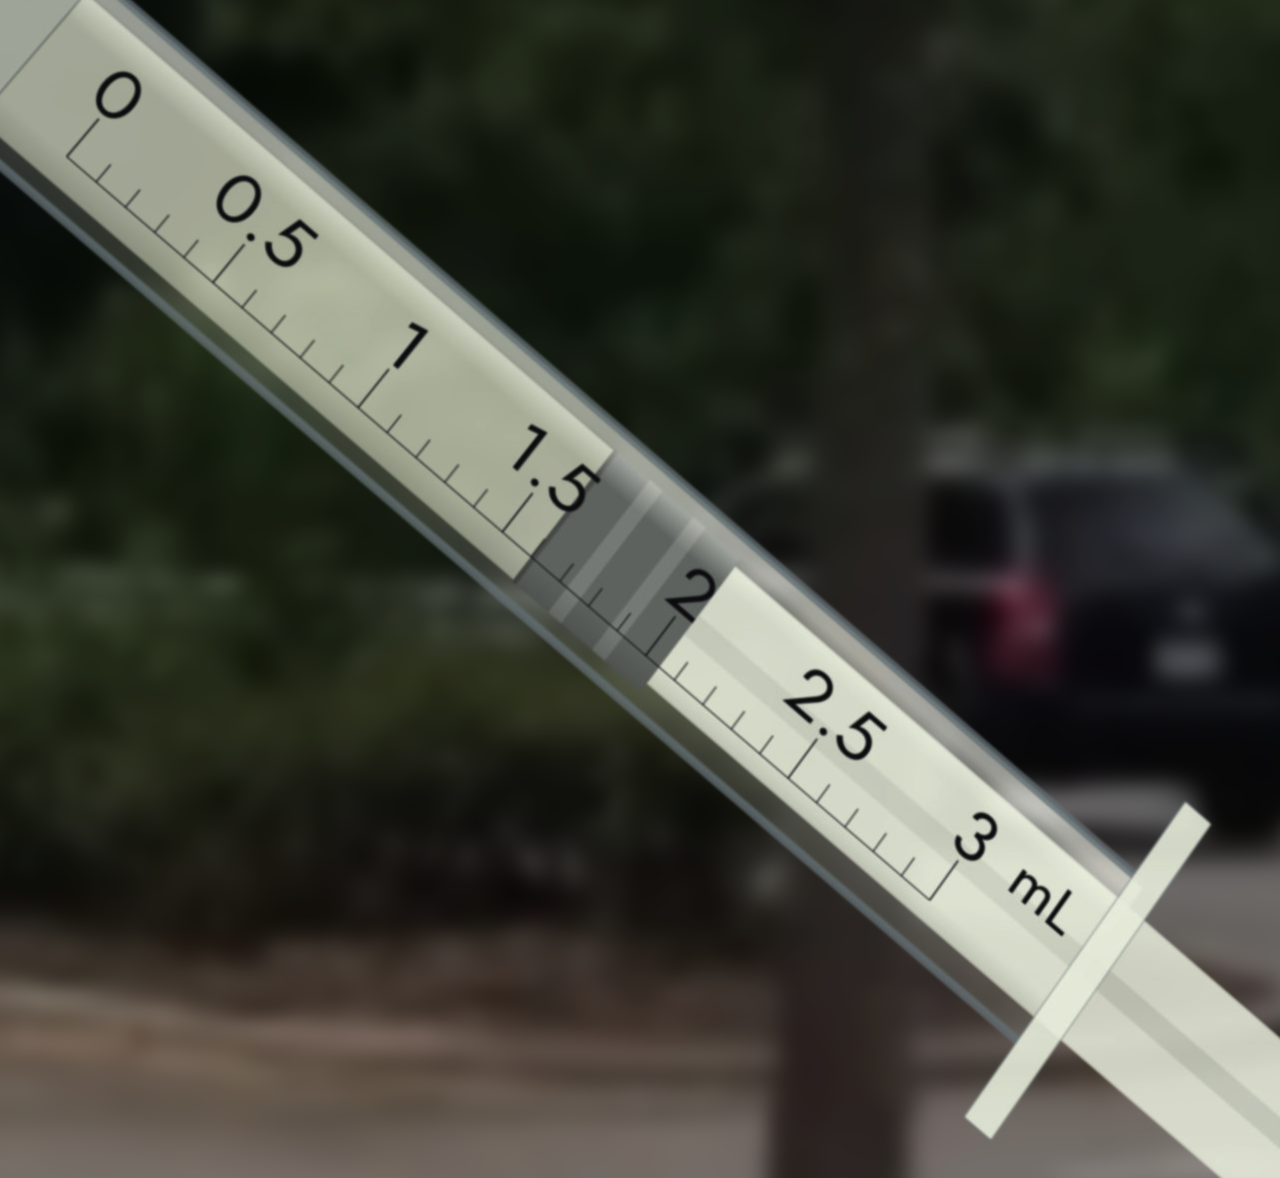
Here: 1.6 (mL)
